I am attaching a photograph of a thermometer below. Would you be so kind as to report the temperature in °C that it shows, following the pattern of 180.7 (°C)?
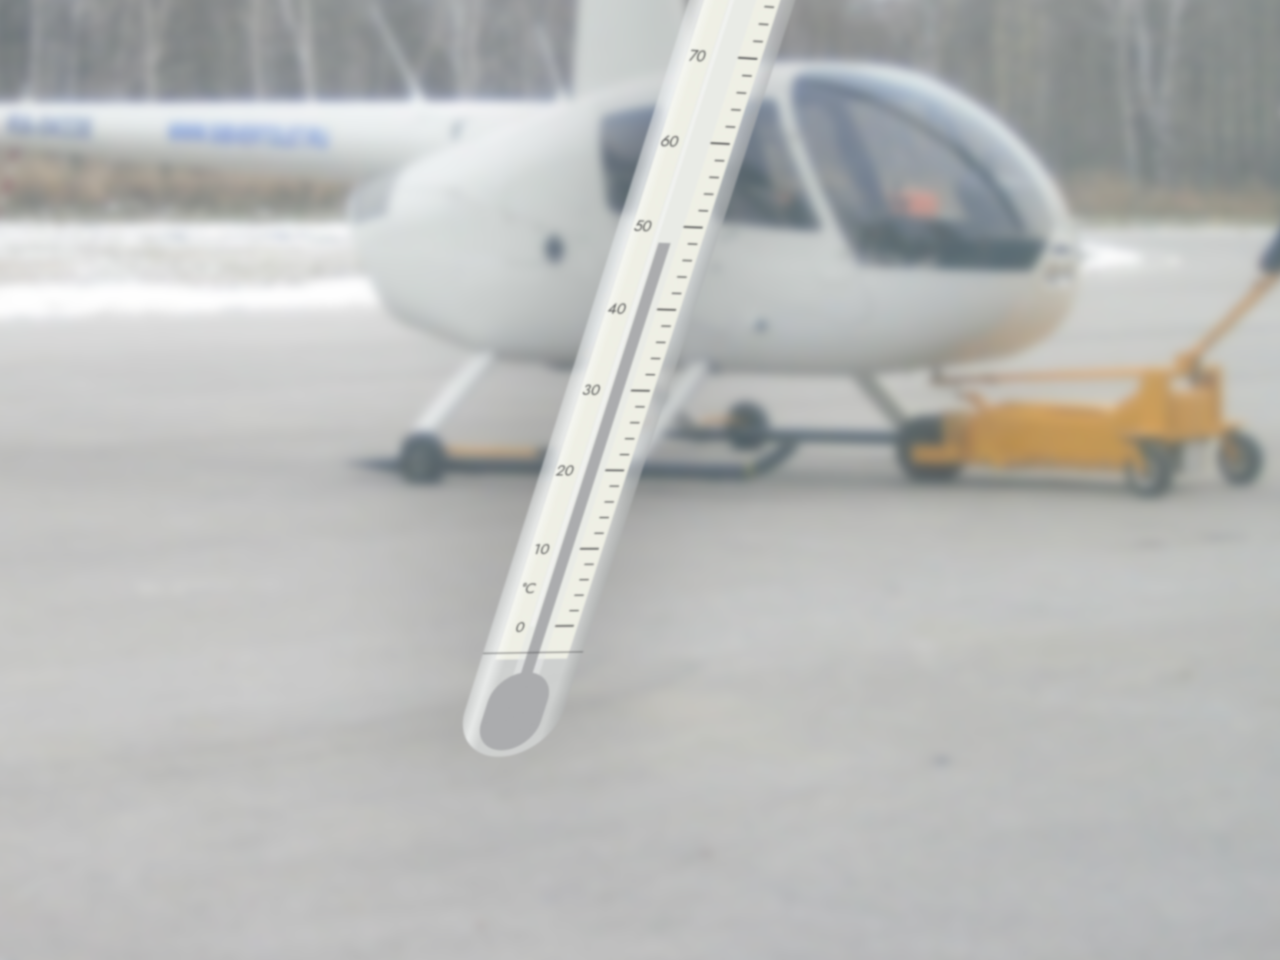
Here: 48 (°C)
